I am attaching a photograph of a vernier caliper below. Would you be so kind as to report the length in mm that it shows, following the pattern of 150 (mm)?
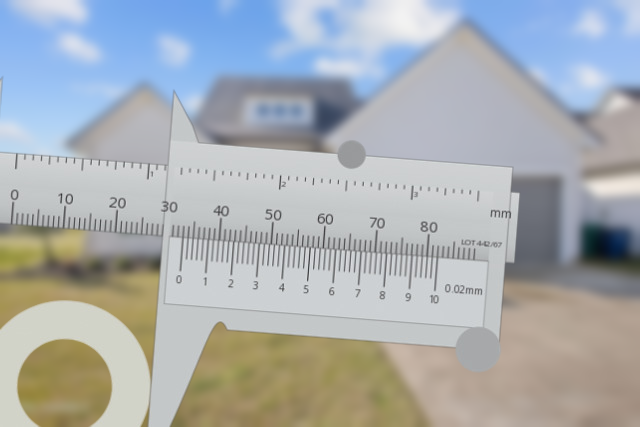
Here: 33.0 (mm)
